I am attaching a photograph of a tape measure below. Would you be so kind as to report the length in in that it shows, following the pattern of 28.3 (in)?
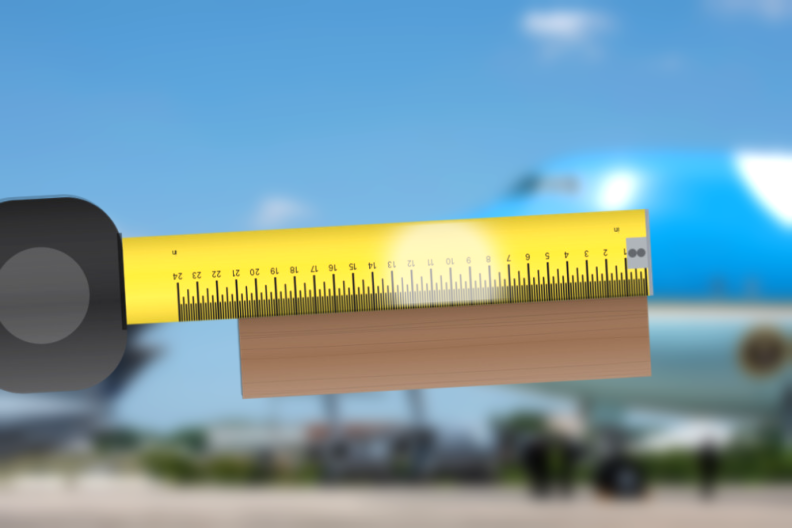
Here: 21 (in)
